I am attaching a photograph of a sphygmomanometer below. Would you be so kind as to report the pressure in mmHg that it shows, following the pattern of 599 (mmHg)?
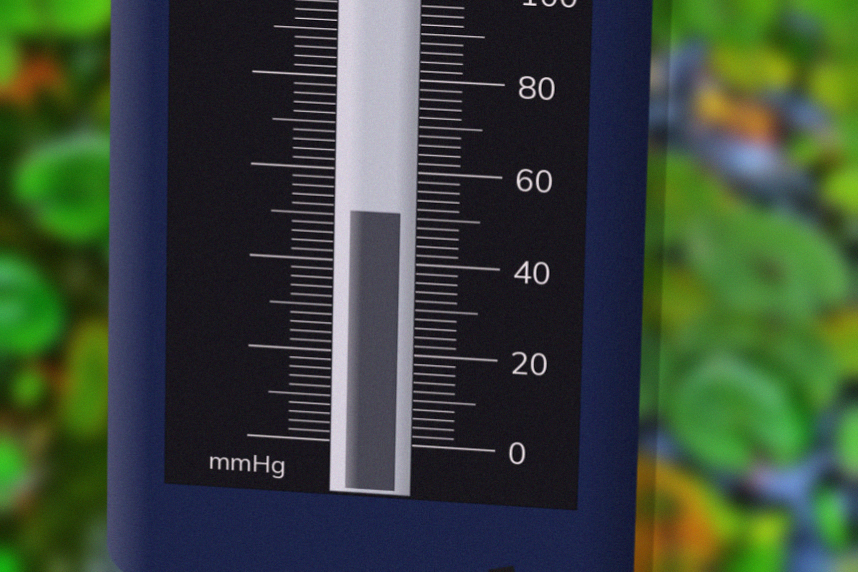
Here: 51 (mmHg)
